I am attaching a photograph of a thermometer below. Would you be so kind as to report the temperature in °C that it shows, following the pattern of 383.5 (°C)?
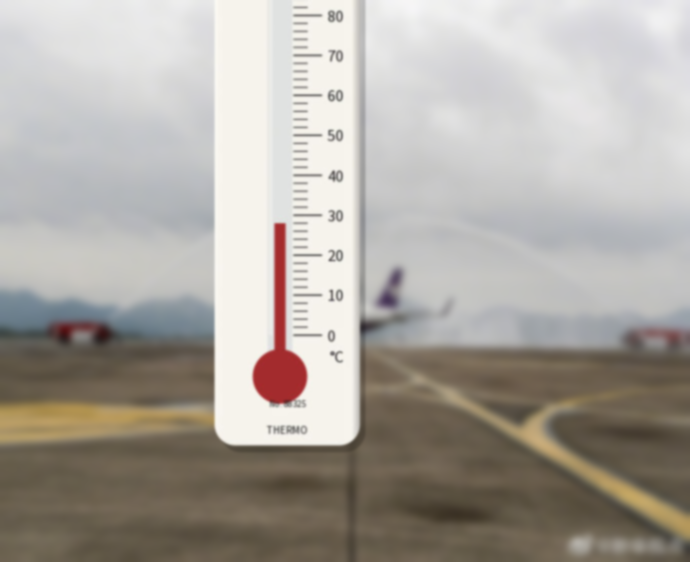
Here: 28 (°C)
